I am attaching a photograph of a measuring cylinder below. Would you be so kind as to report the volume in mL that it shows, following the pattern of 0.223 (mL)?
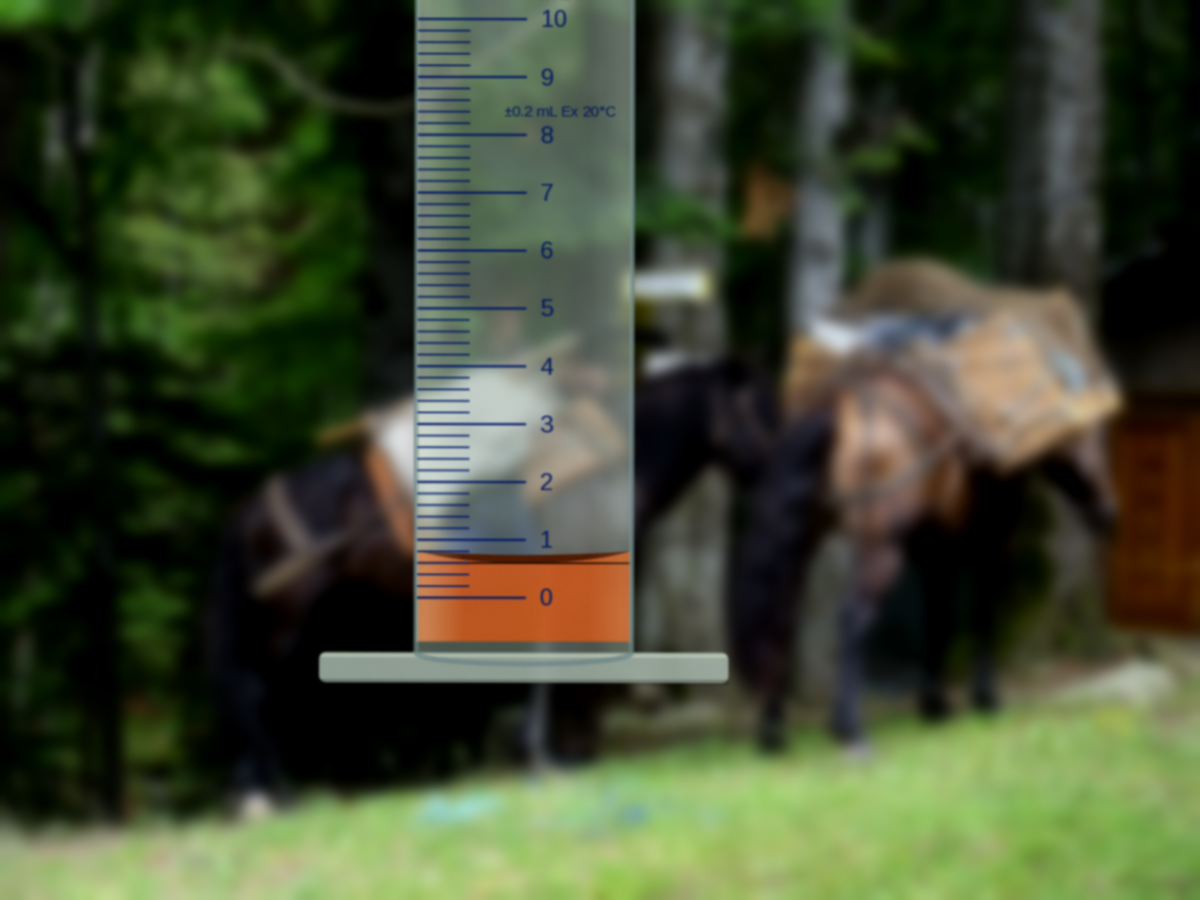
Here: 0.6 (mL)
